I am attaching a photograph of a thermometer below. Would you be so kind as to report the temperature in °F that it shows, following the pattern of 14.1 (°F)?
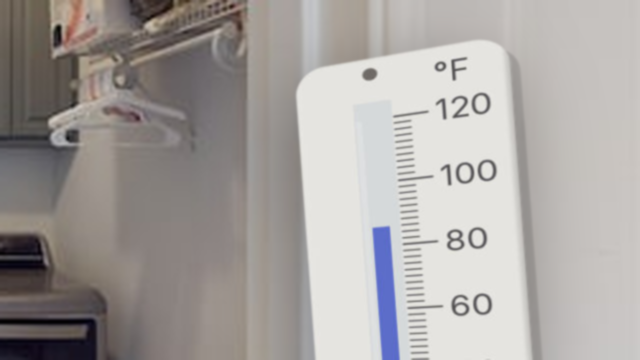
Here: 86 (°F)
